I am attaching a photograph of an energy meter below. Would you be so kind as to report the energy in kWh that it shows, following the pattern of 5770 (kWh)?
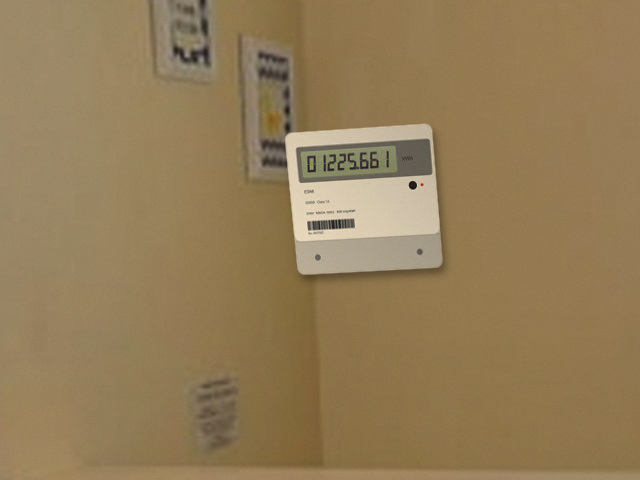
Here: 1225.661 (kWh)
